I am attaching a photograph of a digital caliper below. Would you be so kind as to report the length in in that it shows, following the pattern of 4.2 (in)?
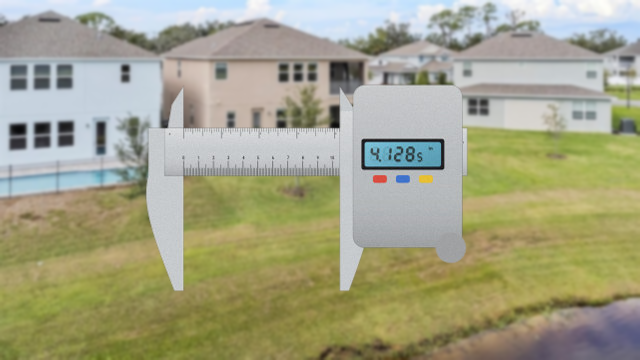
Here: 4.1285 (in)
